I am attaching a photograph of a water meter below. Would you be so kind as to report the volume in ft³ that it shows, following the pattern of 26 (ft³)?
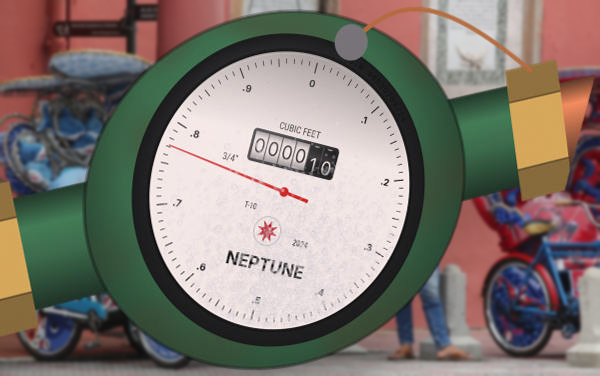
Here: 9.77 (ft³)
